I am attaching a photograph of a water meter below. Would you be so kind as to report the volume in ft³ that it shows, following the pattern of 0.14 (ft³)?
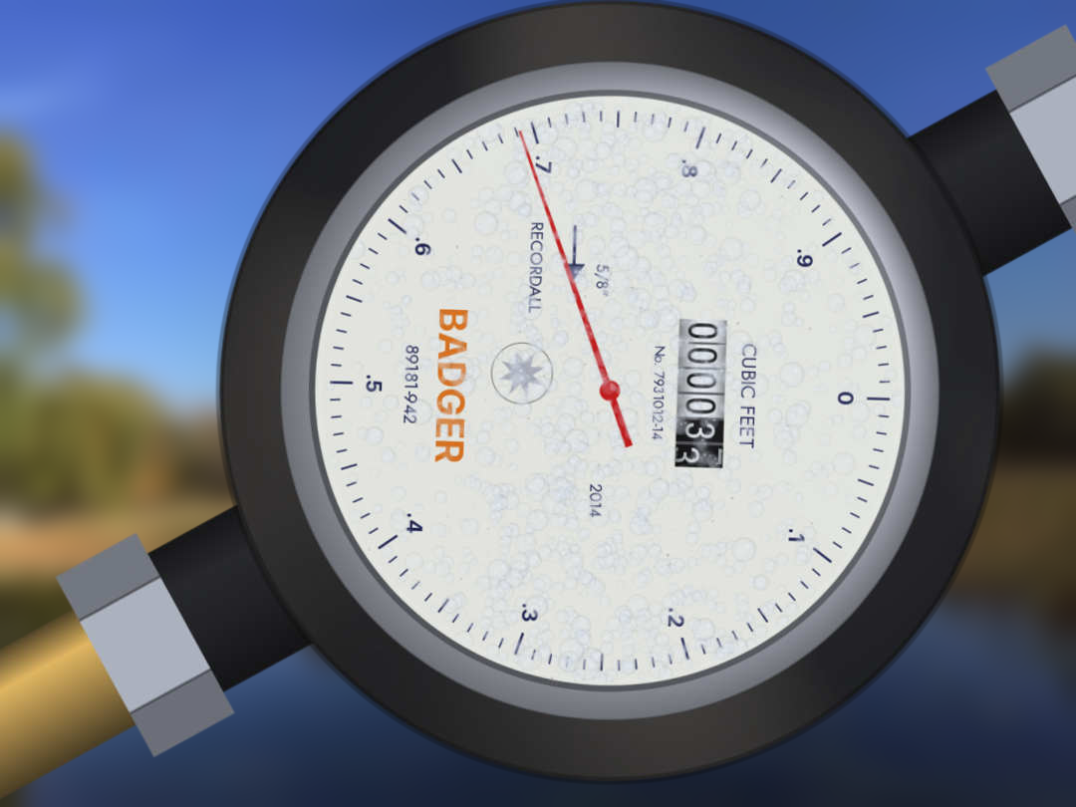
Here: 32.69 (ft³)
